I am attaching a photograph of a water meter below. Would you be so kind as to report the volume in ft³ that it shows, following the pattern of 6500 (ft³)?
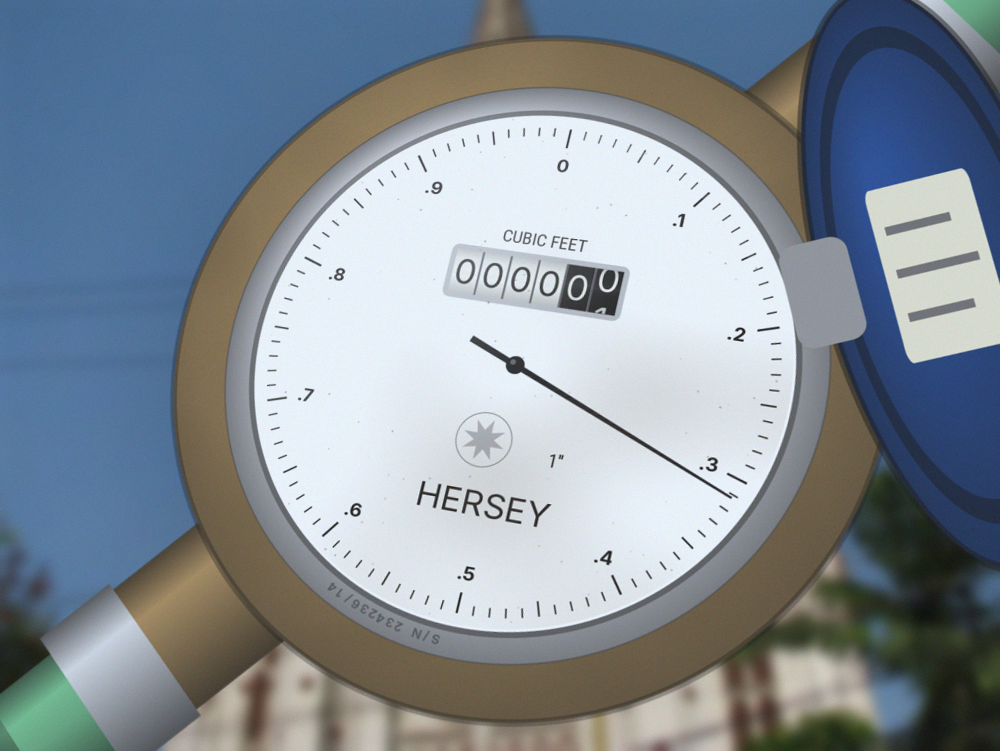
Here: 0.31 (ft³)
